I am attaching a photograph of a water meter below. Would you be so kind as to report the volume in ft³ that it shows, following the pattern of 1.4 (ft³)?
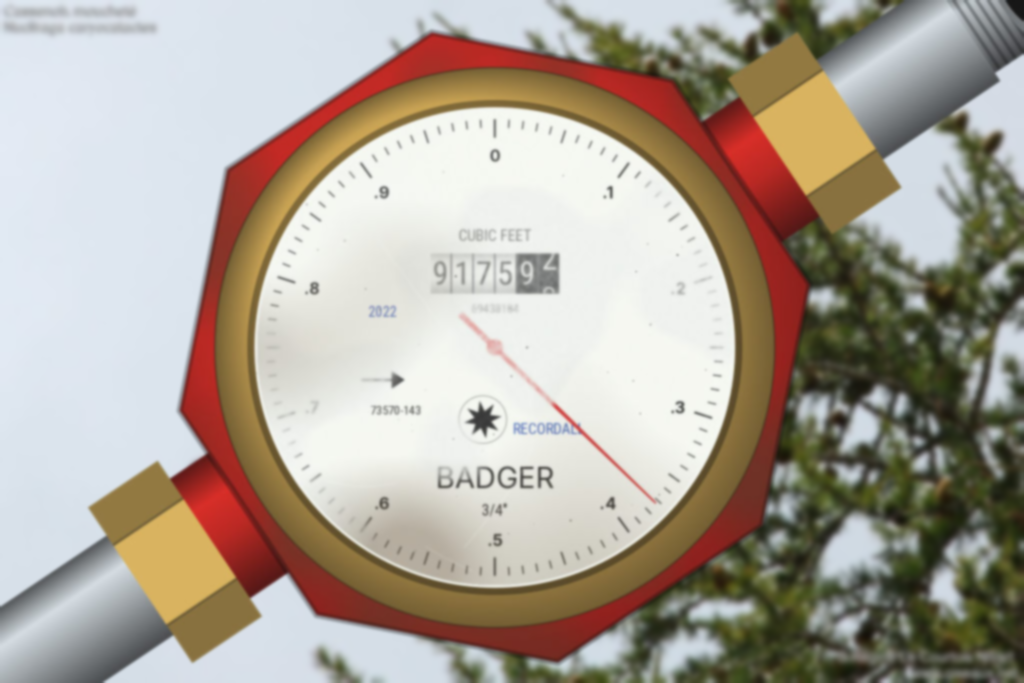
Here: 917592.37 (ft³)
